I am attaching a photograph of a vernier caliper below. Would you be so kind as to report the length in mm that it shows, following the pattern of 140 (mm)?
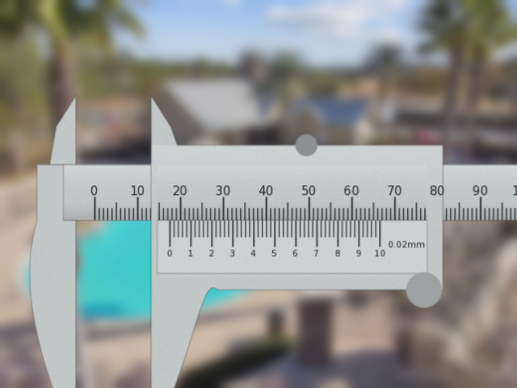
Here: 17.5 (mm)
